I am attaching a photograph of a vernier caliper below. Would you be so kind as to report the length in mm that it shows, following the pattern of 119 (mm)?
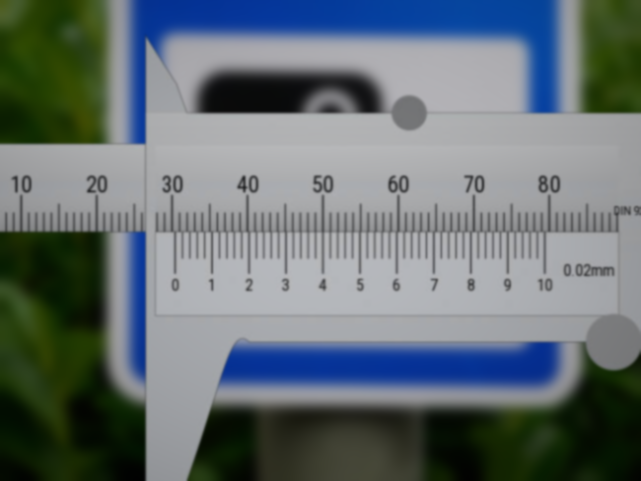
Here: 30.4 (mm)
